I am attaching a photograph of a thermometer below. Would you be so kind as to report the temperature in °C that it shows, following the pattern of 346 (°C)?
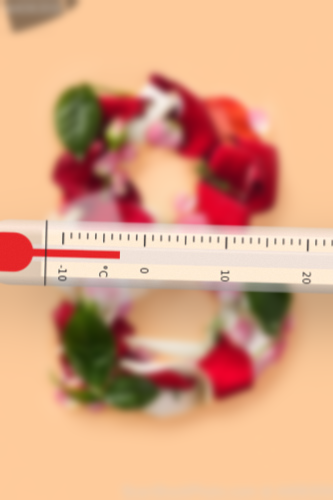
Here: -3 (°C)
